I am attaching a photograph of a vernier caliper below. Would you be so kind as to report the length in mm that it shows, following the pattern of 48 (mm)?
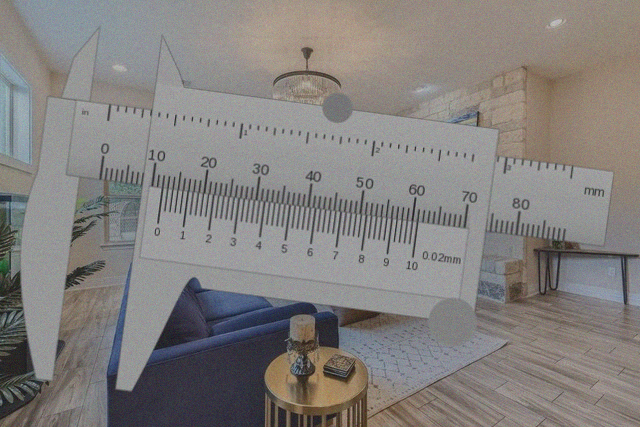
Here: 12.0 (mm)
